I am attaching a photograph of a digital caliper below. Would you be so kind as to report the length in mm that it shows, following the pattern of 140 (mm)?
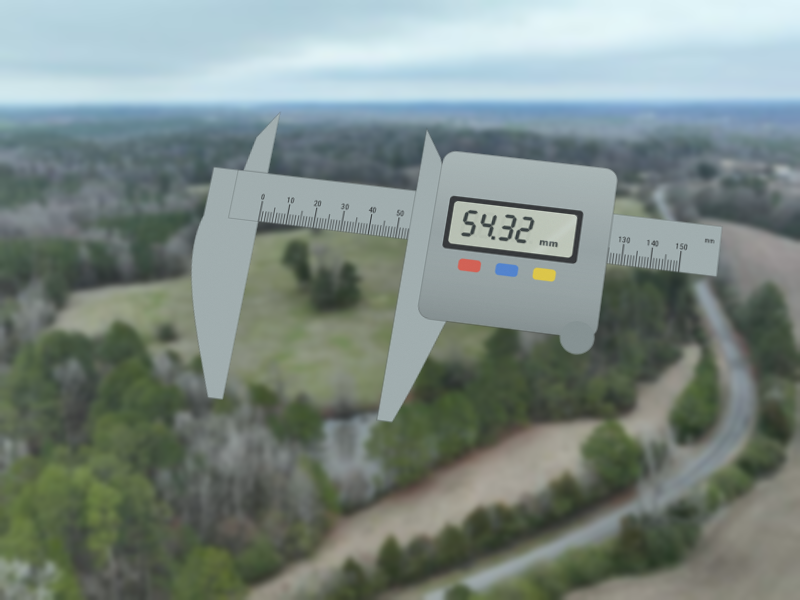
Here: 54.32 (mm)
